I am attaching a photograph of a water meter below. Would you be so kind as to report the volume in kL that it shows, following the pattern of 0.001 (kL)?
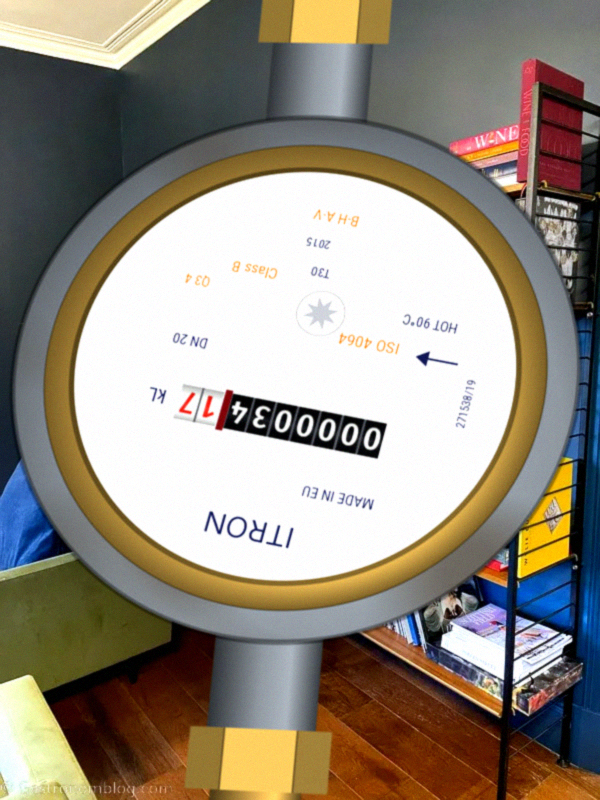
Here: 34.17 (kL)
